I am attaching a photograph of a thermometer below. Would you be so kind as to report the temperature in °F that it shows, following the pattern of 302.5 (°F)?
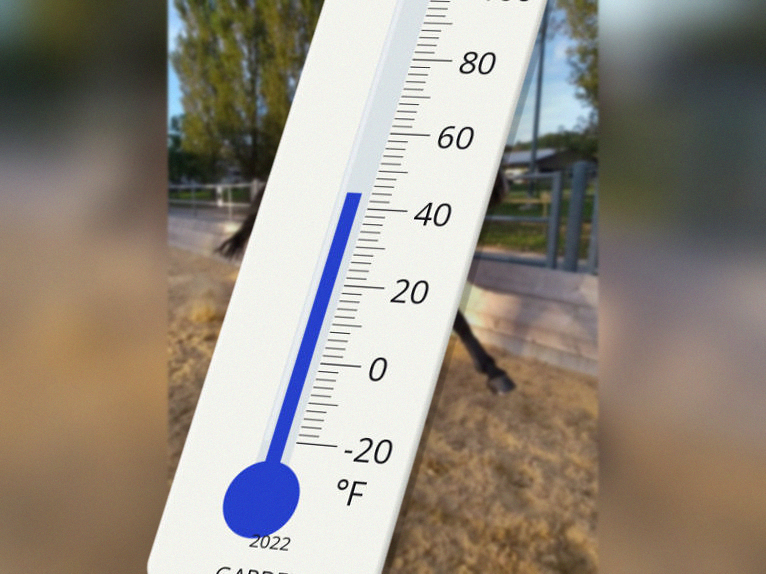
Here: 44 (°F)
